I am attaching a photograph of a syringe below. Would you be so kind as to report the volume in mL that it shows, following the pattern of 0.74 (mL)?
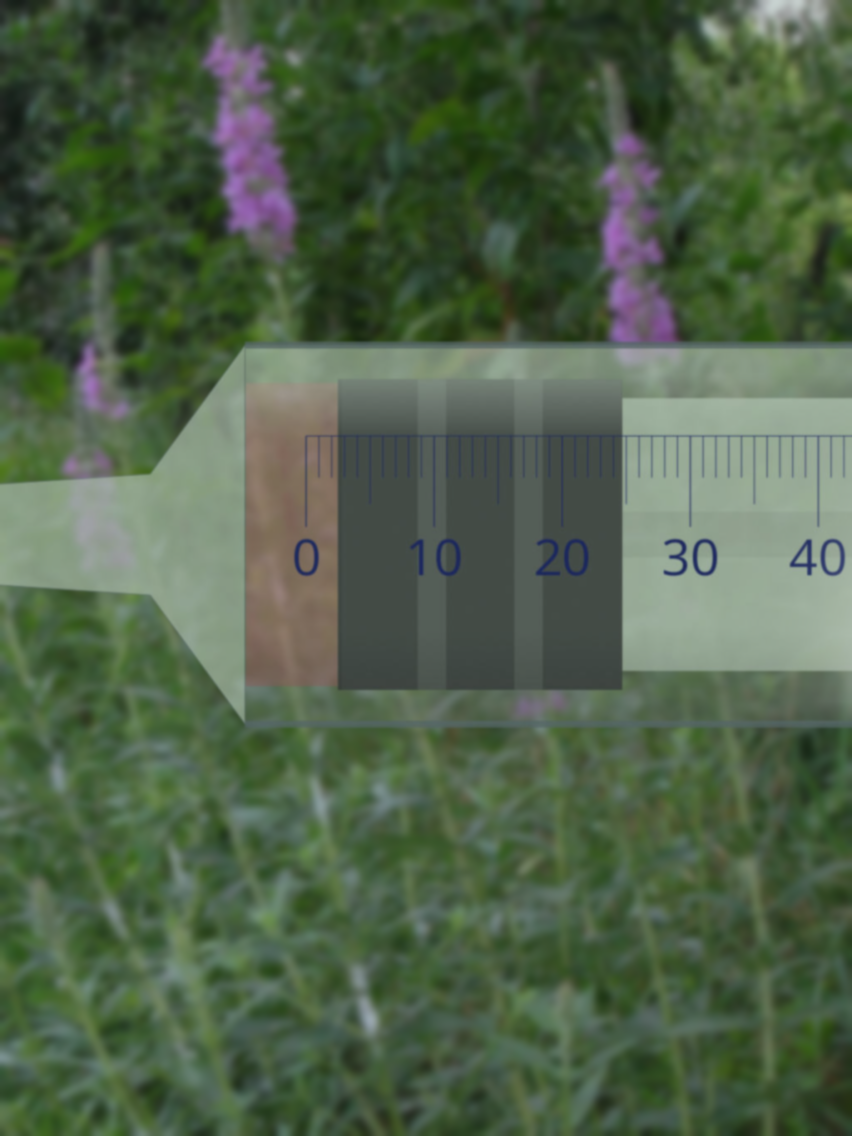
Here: 2.5 (mL)
